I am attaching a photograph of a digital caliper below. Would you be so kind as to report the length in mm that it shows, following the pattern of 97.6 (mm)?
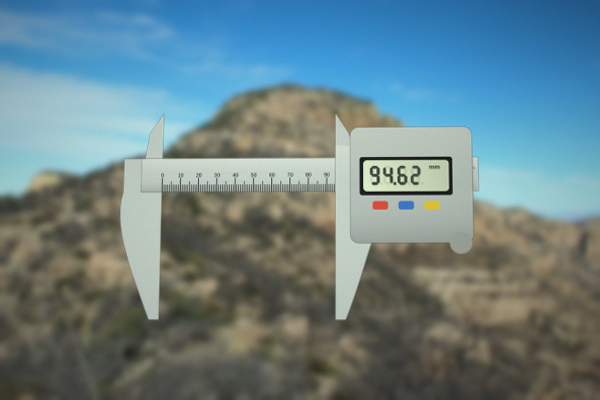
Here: 94.62 (mm)
